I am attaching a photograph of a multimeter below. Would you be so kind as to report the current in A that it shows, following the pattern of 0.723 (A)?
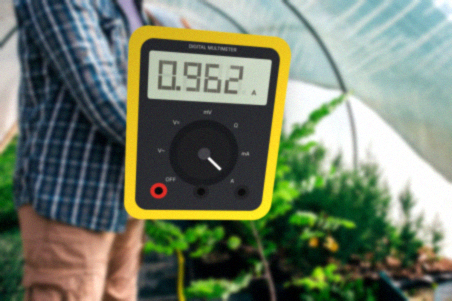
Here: 0.962 (A)
